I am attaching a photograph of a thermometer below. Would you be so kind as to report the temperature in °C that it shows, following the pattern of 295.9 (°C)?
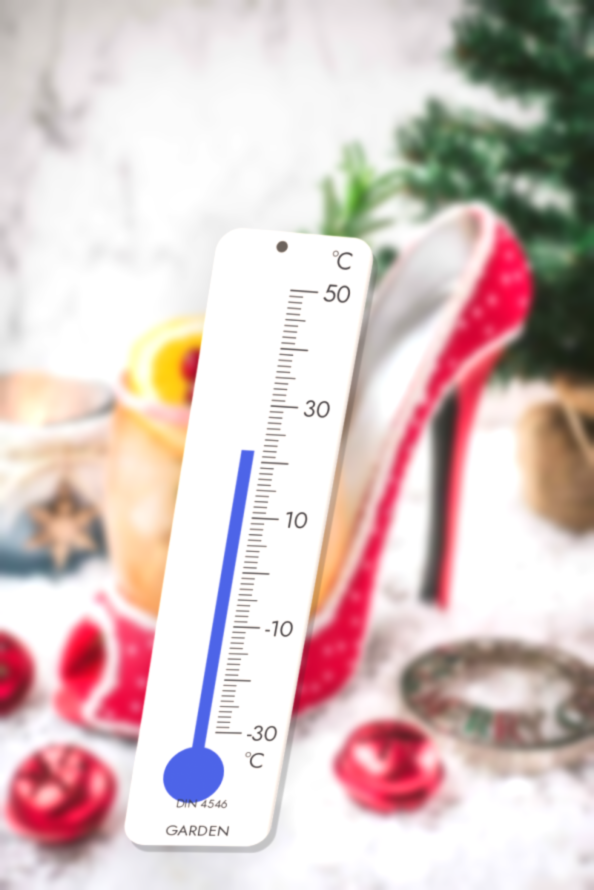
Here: 22 (°C)
